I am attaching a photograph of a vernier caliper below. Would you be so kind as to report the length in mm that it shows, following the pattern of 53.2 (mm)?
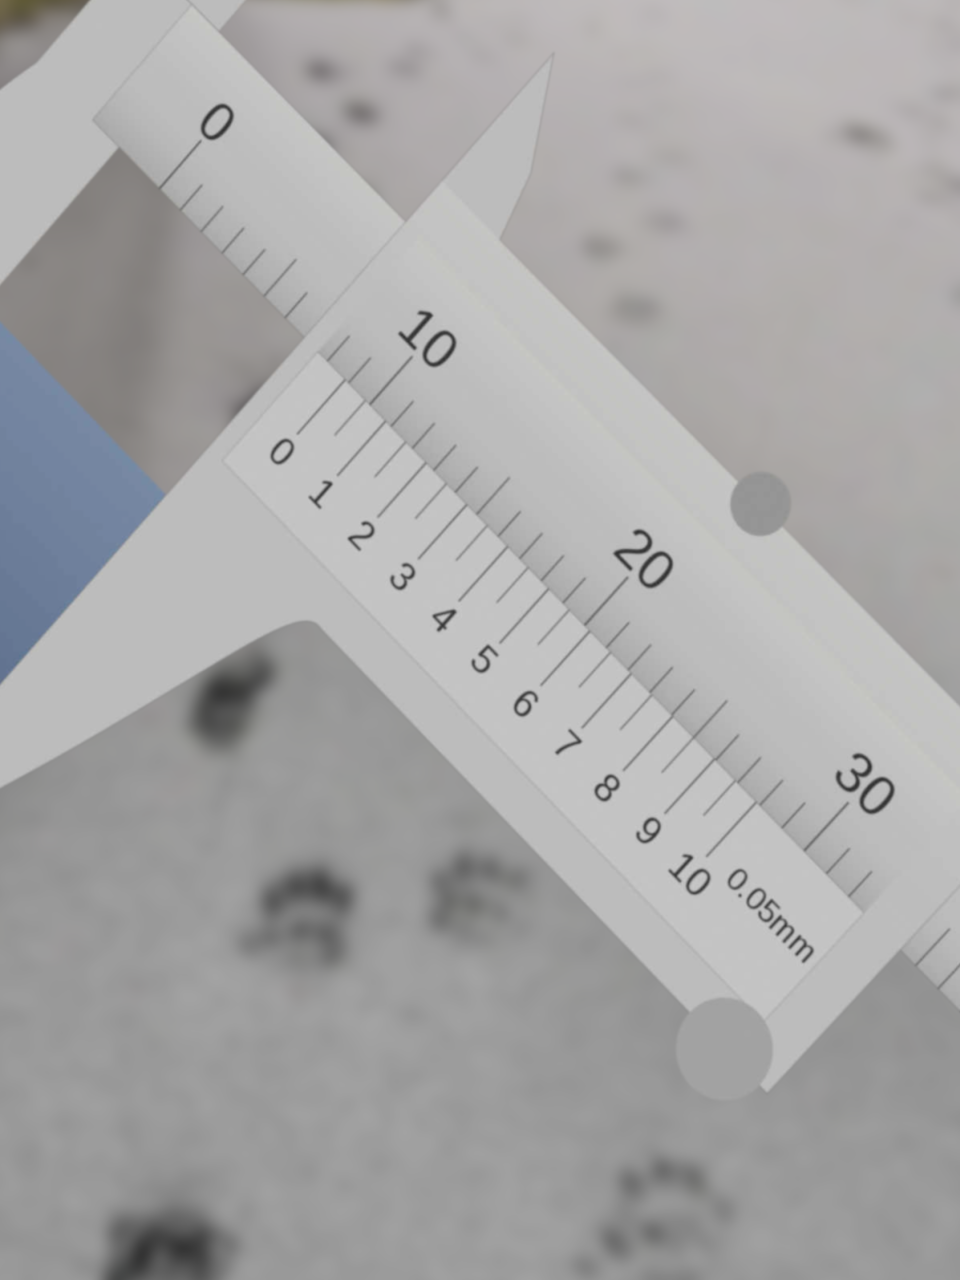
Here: 8.85 (mm)
